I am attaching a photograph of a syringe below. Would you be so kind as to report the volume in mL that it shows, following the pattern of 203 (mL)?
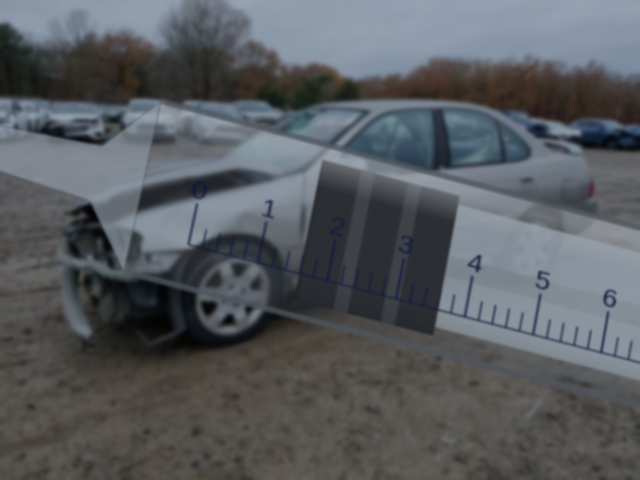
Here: 1.6 (mL)
